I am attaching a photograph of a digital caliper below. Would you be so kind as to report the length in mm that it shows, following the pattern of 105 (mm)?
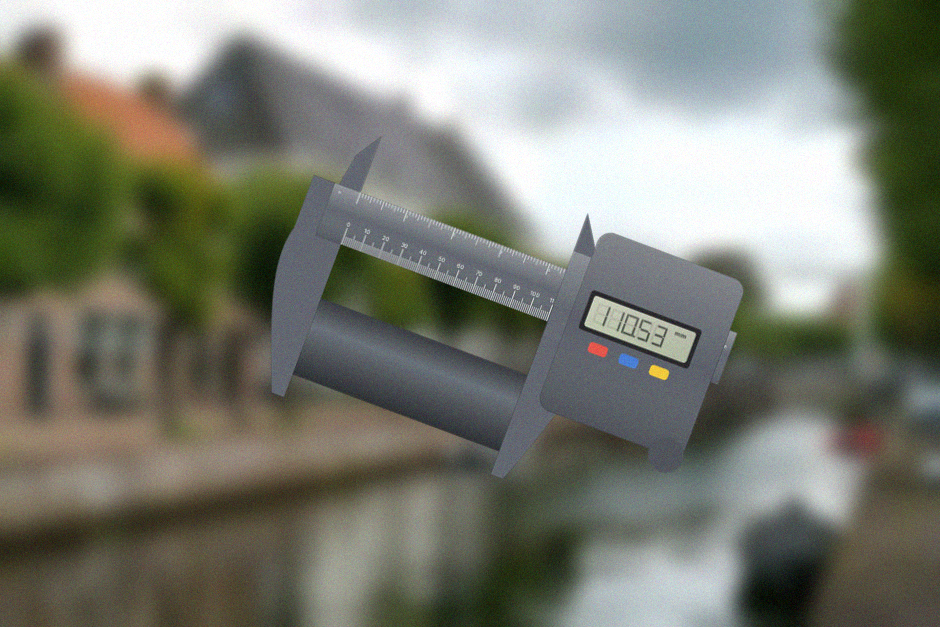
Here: 110.53 (mm)
